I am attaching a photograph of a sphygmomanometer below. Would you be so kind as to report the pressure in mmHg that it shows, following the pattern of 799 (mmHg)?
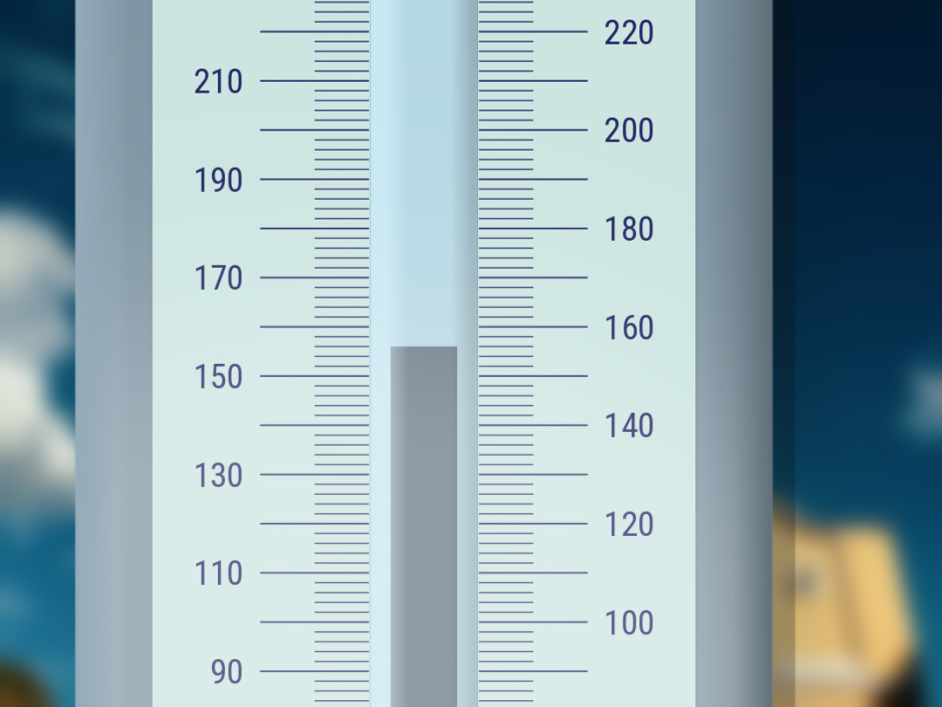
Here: 156 (mmHg)
